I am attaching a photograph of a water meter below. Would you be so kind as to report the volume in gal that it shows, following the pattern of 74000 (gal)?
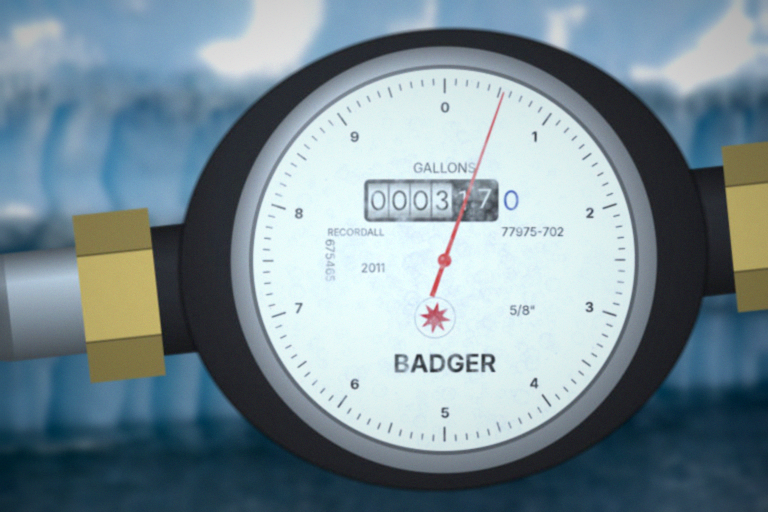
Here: 3170.5 (gal)
